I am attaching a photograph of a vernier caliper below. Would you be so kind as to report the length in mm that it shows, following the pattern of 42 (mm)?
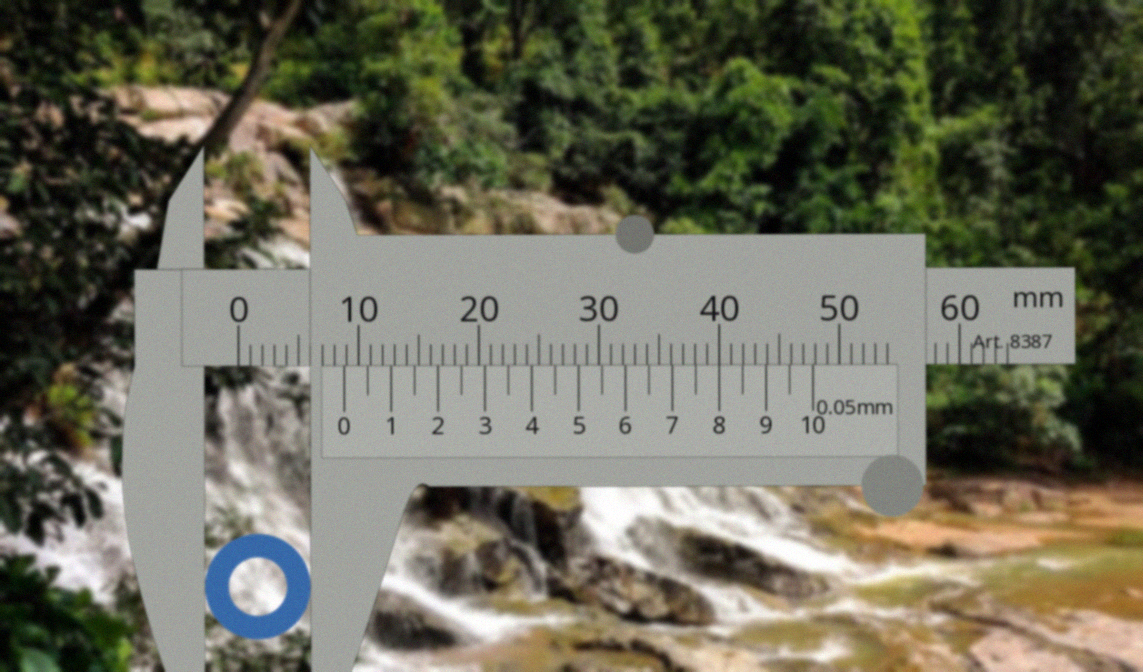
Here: 8.8 (mm)
